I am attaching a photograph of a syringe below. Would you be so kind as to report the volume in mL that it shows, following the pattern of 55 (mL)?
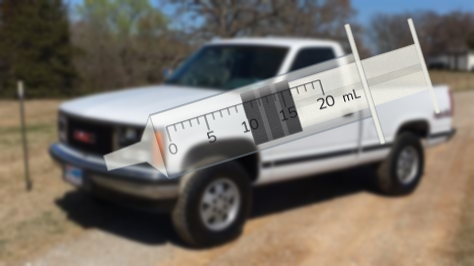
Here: 10 (mL)
